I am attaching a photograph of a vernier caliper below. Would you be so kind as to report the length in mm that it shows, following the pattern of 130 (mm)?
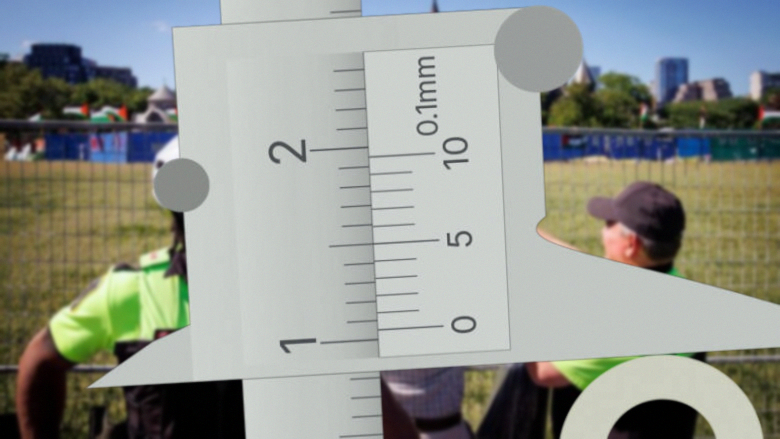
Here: 10.5 (mm)
